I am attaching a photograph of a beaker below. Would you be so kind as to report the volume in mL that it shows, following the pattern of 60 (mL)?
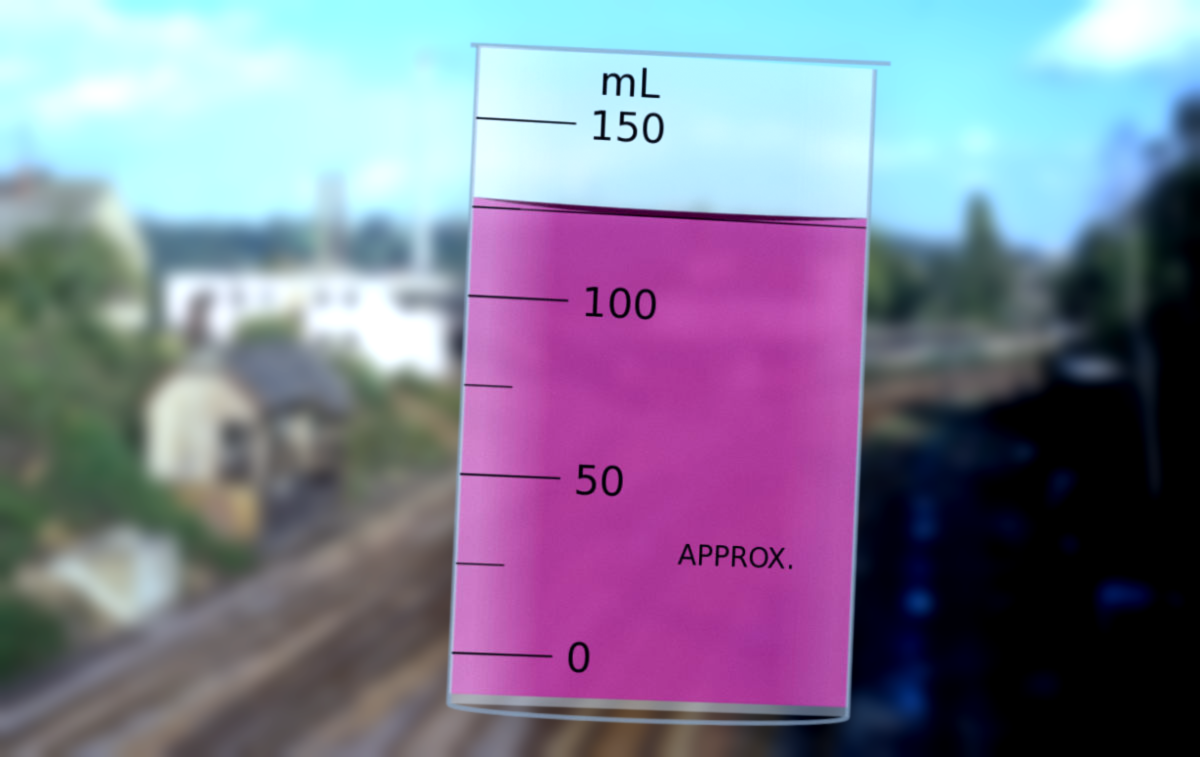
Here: 125 (mL)
